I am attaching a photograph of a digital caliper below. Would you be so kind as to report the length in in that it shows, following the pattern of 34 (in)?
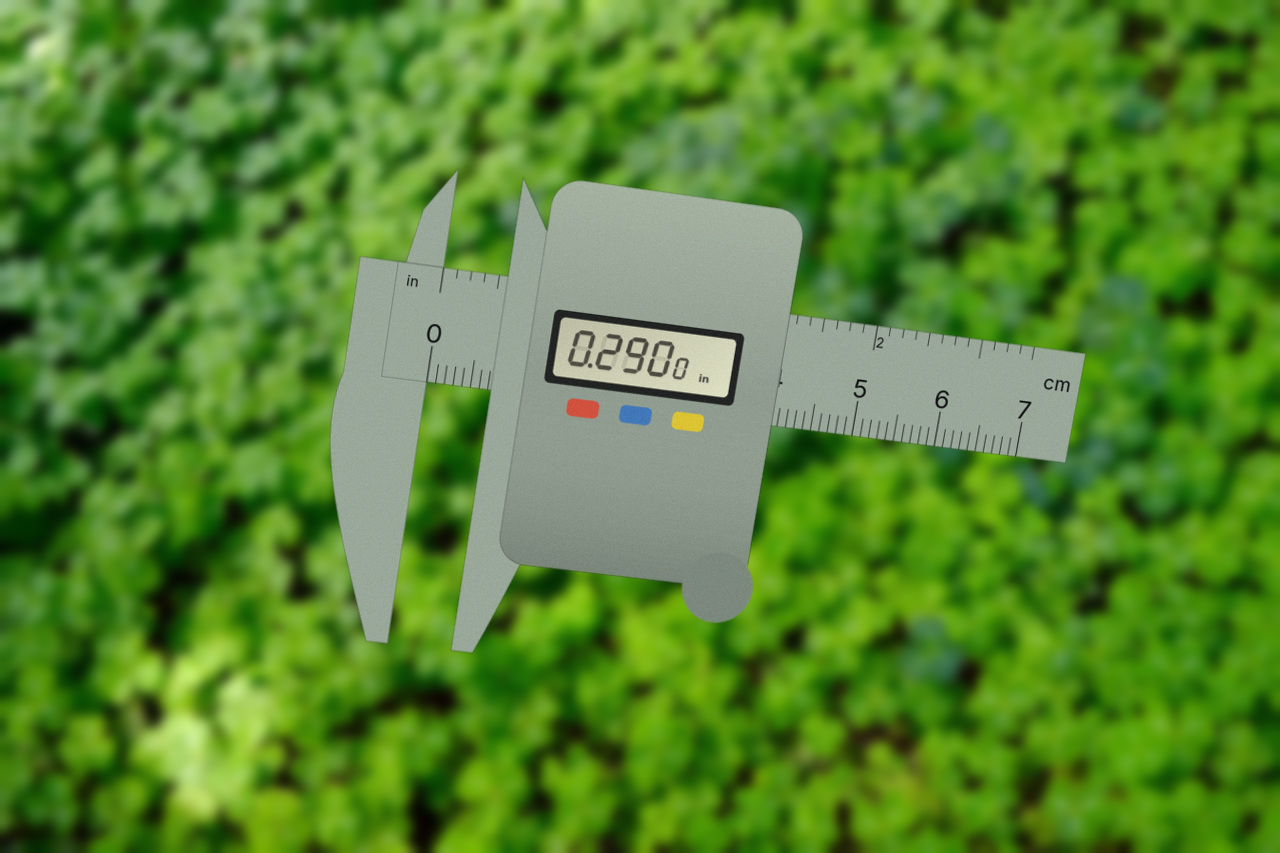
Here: 0.2900 (in)
